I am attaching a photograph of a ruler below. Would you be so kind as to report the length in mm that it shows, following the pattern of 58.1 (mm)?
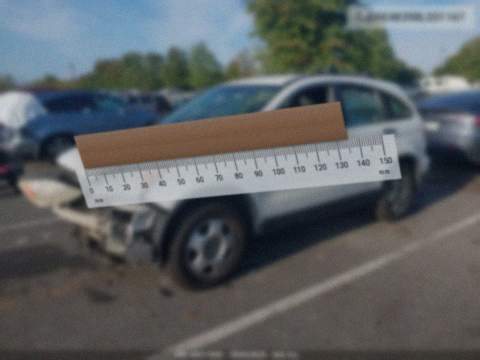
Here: 135 (mm)
